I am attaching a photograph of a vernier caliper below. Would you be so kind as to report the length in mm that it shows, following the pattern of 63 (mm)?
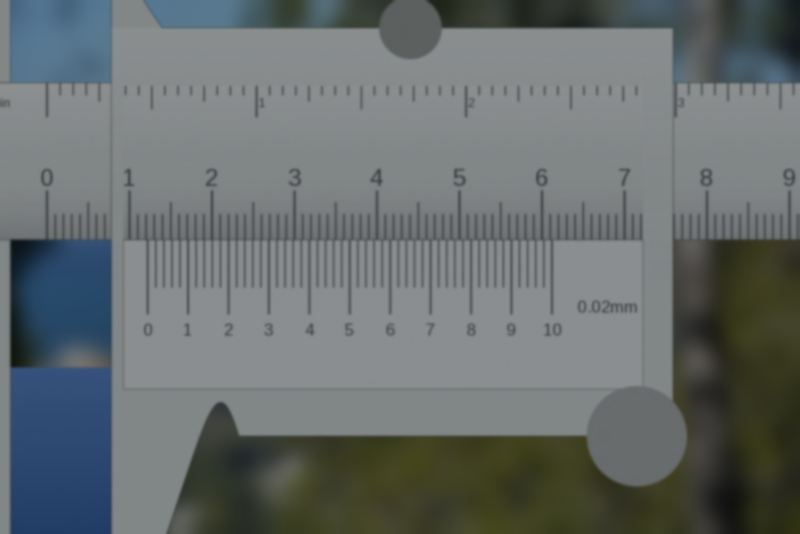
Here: 12.2 (mm)
